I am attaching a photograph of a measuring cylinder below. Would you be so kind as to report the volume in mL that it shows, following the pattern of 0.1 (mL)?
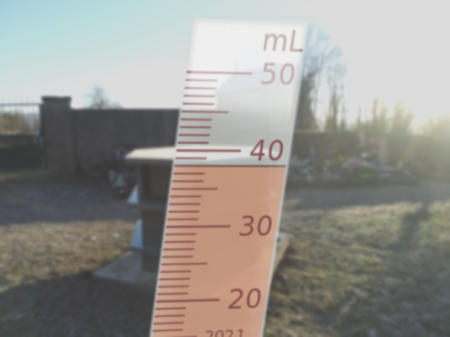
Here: 38 (mL)
